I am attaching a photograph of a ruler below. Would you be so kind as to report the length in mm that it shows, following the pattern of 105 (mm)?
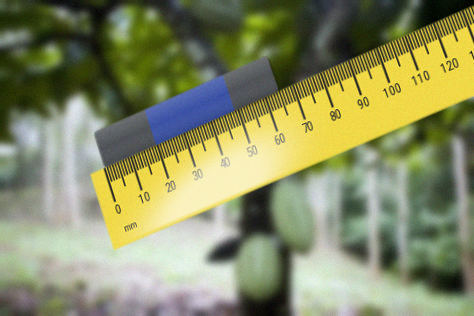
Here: 65 (mm)
